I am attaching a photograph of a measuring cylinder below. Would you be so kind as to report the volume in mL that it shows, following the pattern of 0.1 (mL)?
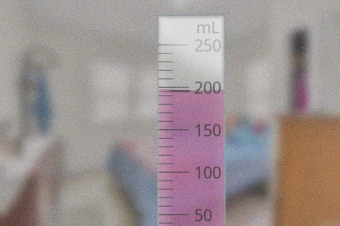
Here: 195 (mL)
